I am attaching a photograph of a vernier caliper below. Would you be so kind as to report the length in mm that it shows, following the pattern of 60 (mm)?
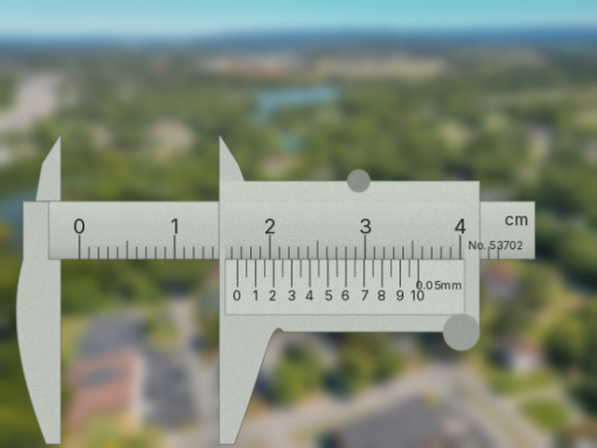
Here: 16.6 (mm)
